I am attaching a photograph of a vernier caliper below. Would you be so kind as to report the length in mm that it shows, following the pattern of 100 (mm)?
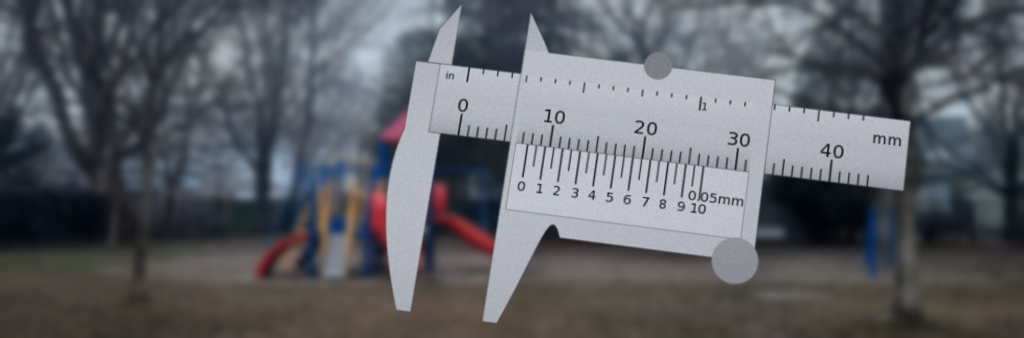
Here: 7.6 (mm)
